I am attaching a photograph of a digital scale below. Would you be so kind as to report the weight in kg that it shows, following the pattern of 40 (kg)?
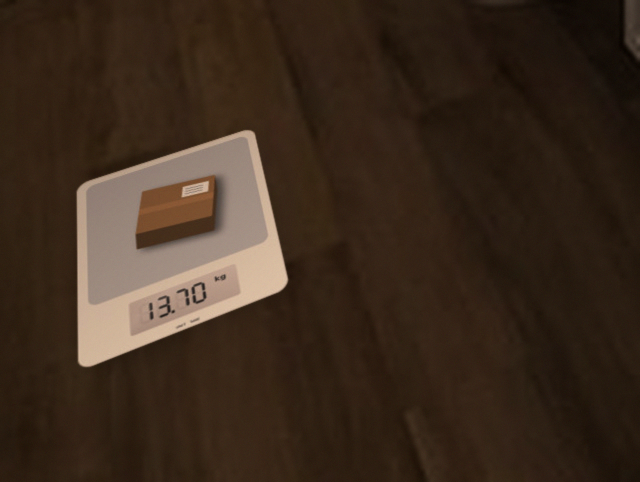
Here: 13.70 (kg)
